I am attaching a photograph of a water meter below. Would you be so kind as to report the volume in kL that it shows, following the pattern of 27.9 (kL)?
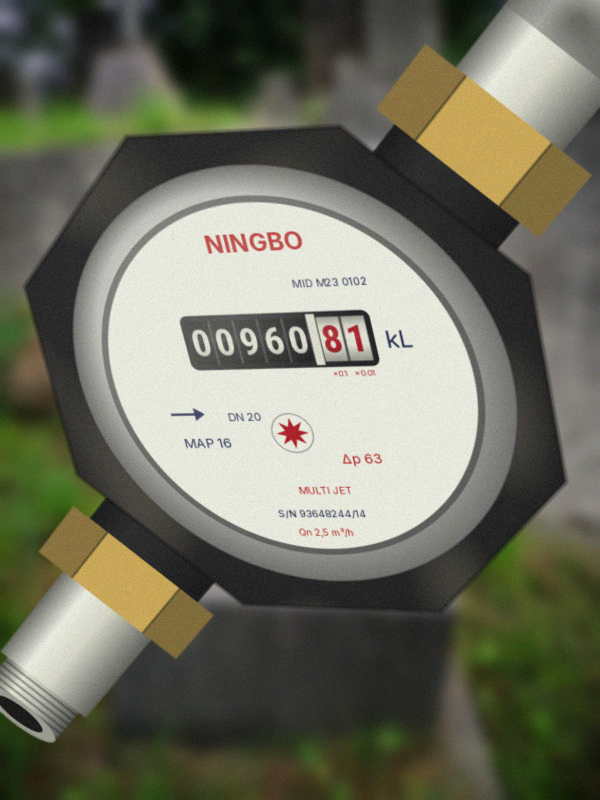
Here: 960.81 (kL)
